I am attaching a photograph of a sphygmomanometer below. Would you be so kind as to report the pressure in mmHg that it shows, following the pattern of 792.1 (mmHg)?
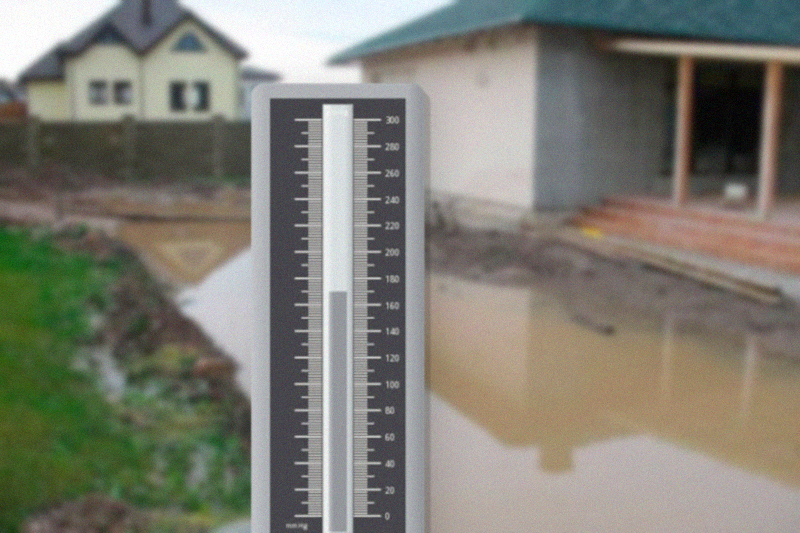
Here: 170 (mmHg)
